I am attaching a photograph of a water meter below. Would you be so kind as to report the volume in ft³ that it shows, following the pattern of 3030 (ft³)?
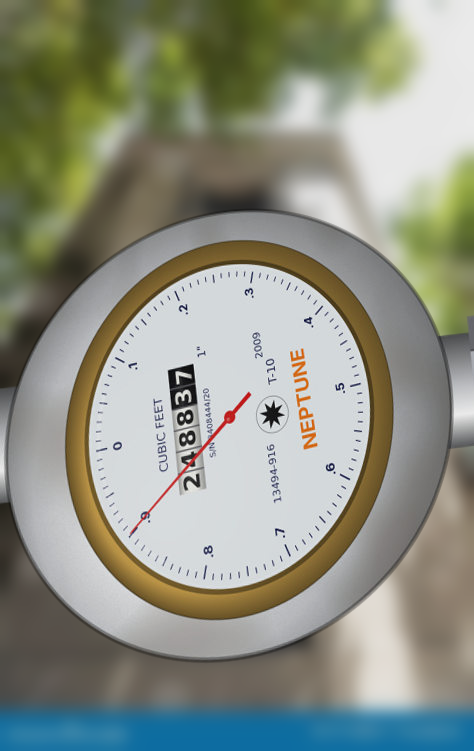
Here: 248836.90 (ft³)
